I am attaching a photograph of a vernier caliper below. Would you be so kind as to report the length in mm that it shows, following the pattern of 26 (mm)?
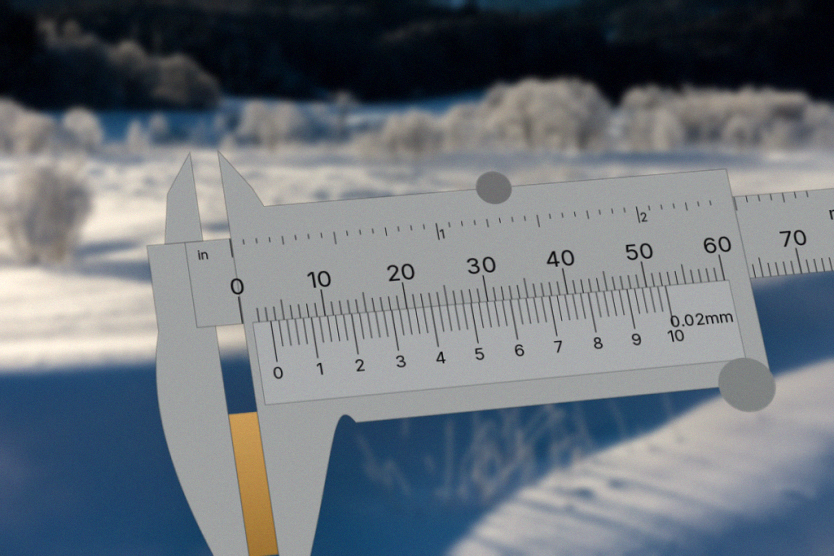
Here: 3.4 (mm)
